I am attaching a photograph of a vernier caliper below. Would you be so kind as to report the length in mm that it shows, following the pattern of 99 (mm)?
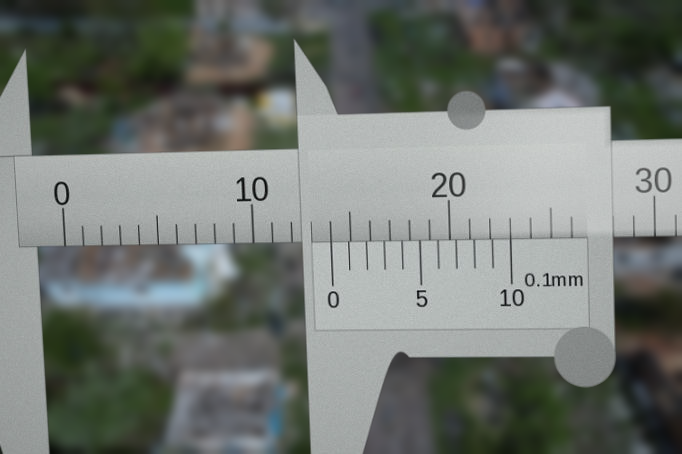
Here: 14.0 (mm)
